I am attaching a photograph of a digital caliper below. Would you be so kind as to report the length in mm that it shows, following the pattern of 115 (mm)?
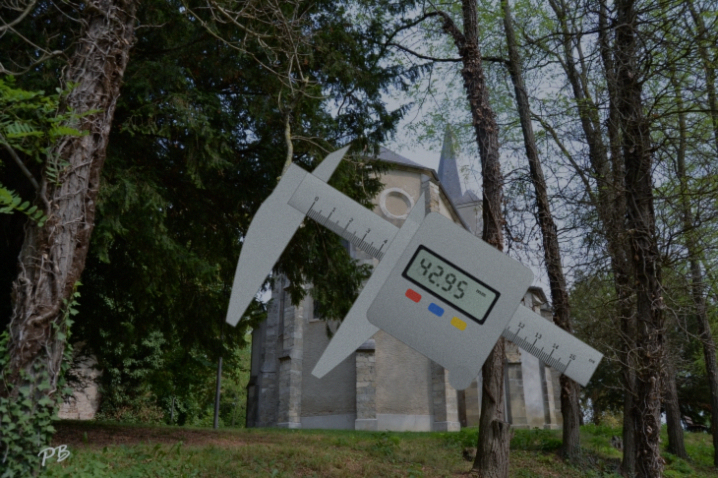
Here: 42.95 (mm)
